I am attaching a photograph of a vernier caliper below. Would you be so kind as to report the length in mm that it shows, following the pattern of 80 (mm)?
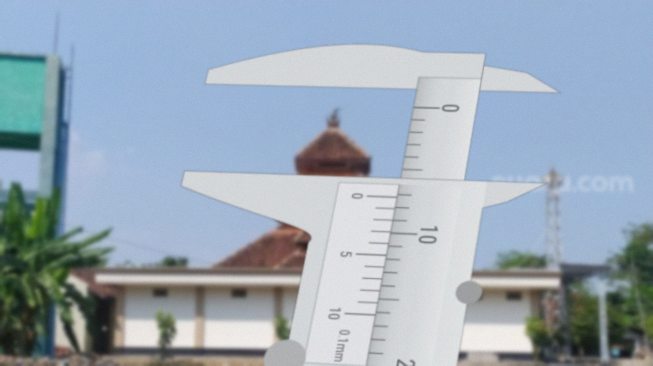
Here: 7.2 (mm)
